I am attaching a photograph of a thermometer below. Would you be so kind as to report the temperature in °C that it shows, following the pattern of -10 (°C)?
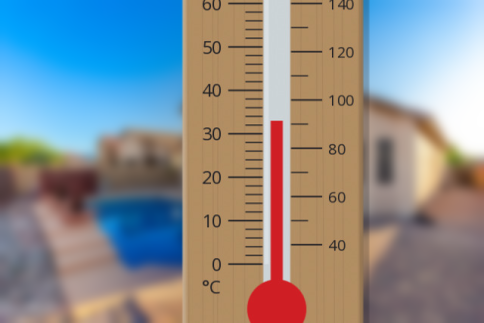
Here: 33 (°C)
